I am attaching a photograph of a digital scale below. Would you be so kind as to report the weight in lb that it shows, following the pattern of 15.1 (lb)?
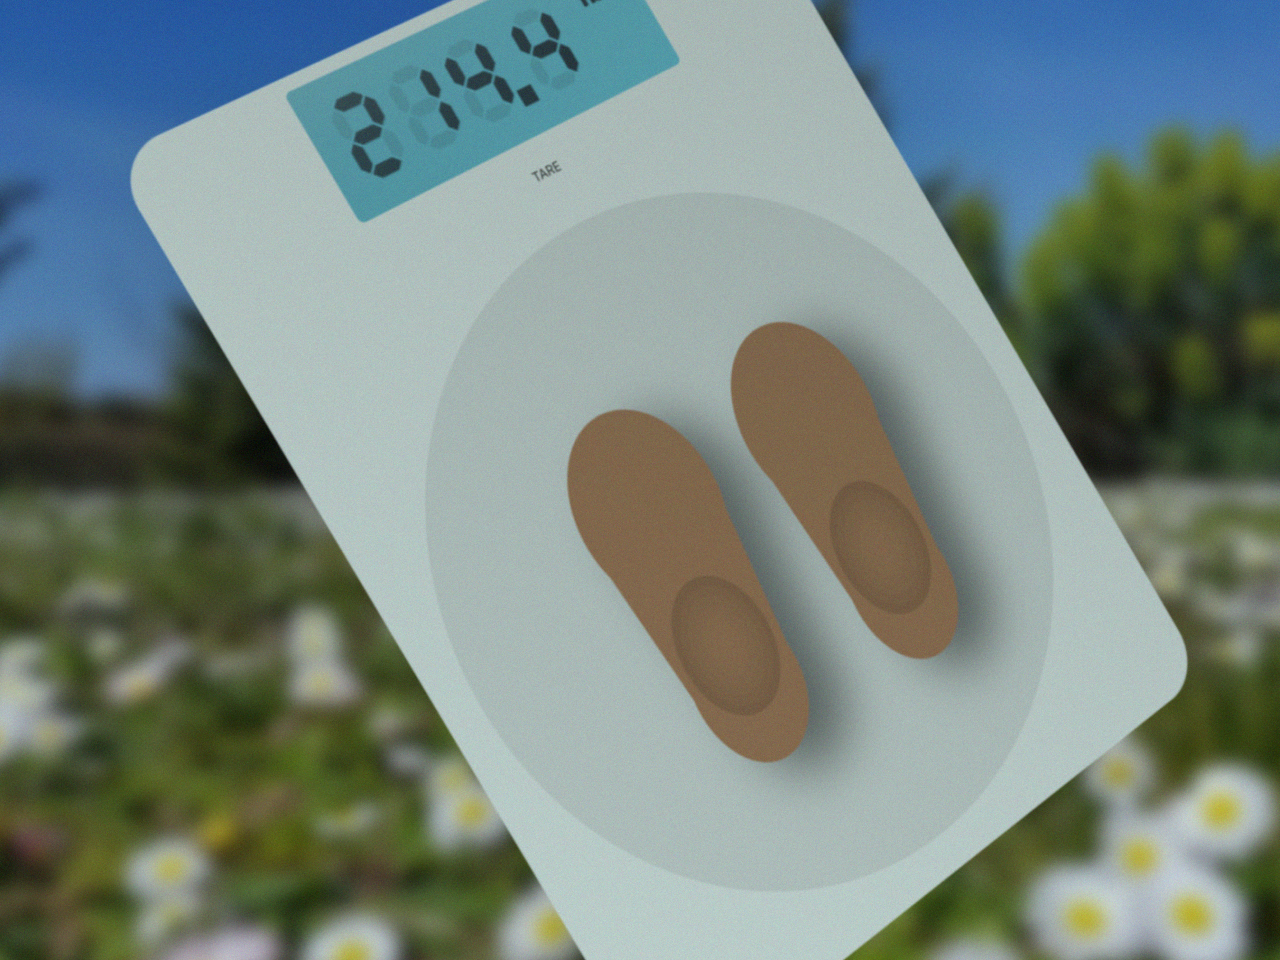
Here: 214.4 (lb)
